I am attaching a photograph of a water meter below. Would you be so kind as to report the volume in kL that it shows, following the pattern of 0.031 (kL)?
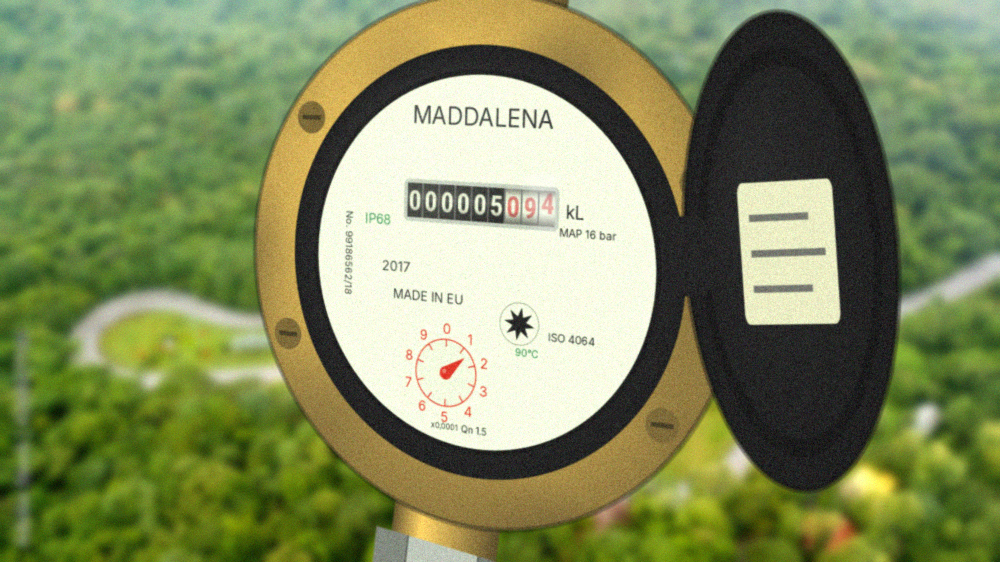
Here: 5.0941 (kL)
